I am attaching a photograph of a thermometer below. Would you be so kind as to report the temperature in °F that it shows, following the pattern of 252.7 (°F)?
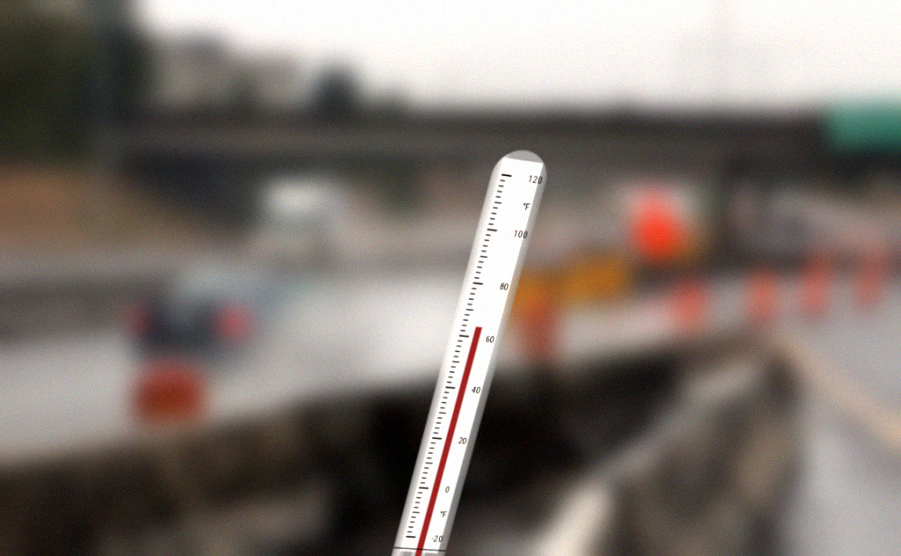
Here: 64 (°F)
